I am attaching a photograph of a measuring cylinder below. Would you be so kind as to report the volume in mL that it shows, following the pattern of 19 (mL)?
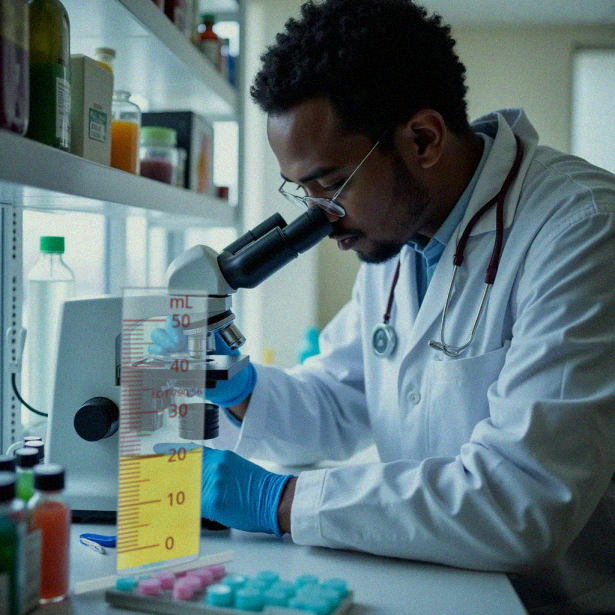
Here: 20 (mL)
